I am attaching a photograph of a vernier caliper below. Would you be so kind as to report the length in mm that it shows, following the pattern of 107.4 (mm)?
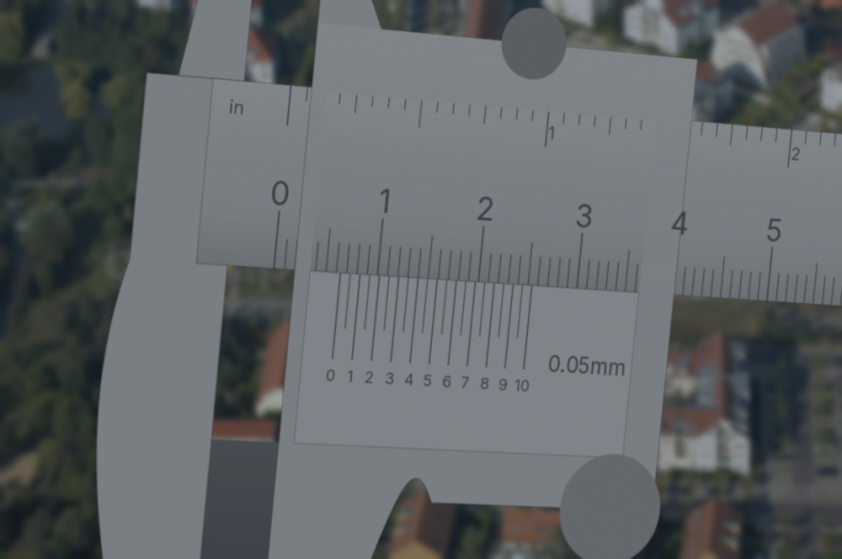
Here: 6.4 (mm)
